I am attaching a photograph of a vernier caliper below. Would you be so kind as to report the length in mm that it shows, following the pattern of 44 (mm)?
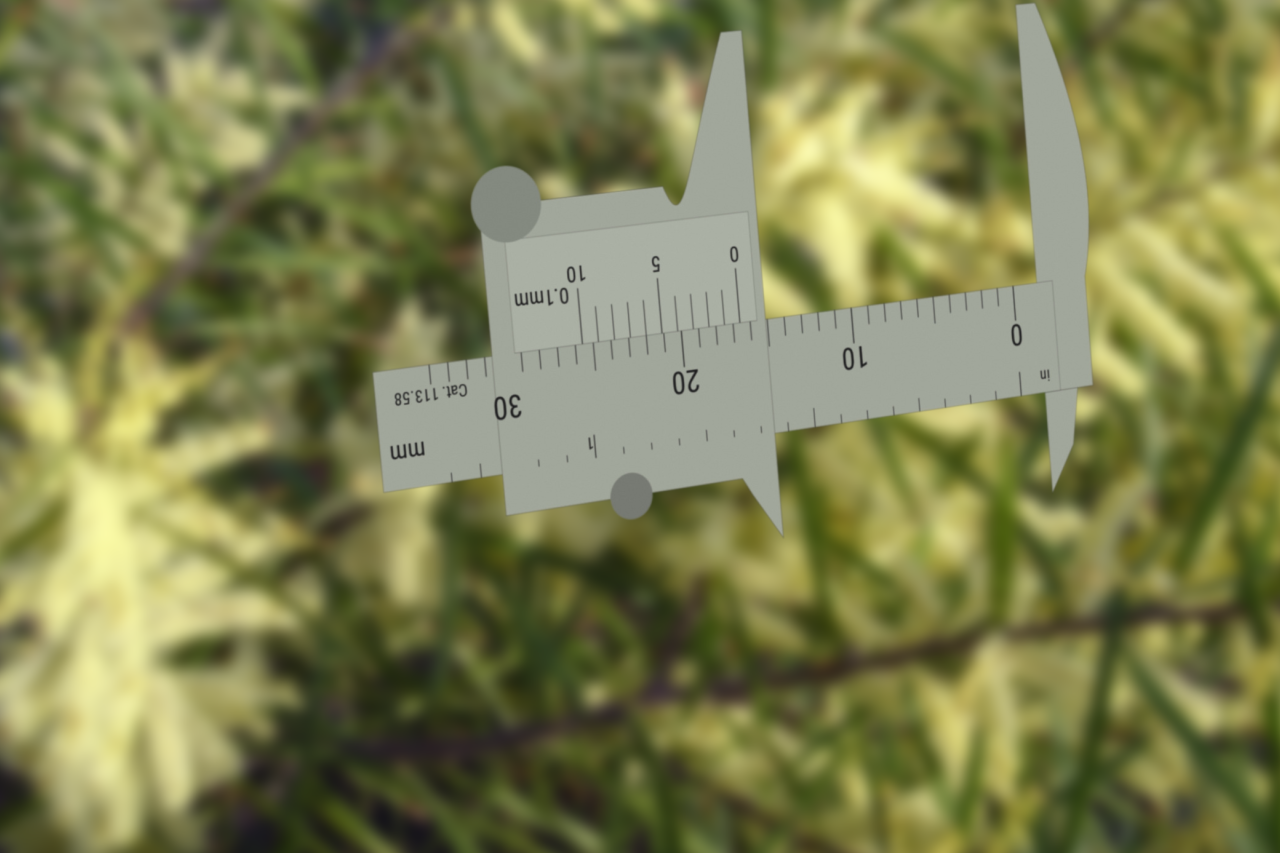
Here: 16.6 (mm)
